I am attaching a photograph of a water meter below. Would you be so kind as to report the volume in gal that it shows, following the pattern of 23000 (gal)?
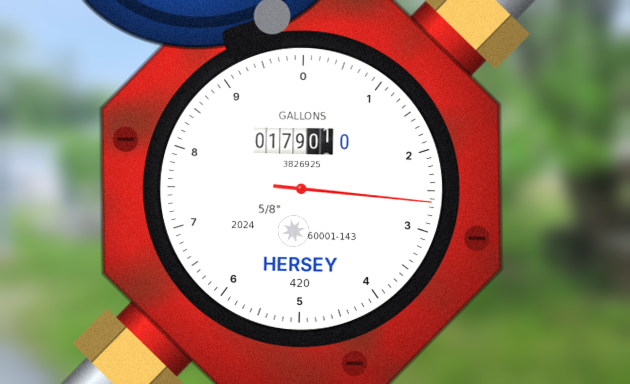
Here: 179012.6 (gal)
